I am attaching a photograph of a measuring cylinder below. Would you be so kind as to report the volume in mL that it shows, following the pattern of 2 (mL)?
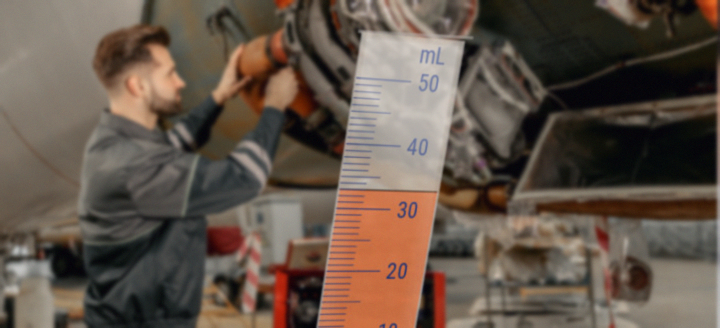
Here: 33 (mL)
